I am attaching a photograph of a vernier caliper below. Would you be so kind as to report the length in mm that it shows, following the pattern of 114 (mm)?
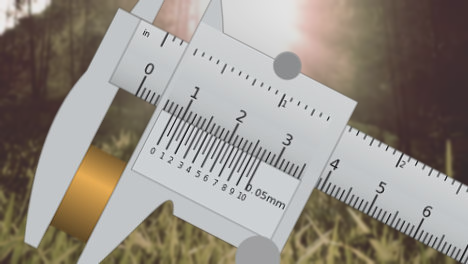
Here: 8.0 (mm)
